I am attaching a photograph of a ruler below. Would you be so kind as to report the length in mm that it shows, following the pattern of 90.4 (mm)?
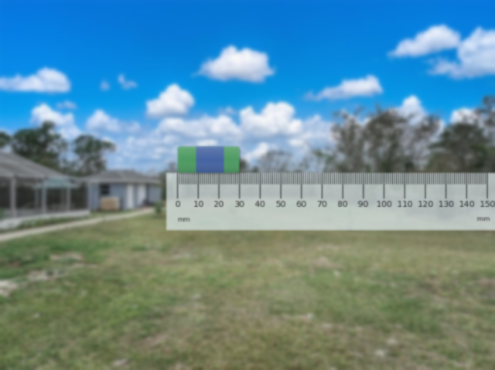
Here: 30 (mm)
